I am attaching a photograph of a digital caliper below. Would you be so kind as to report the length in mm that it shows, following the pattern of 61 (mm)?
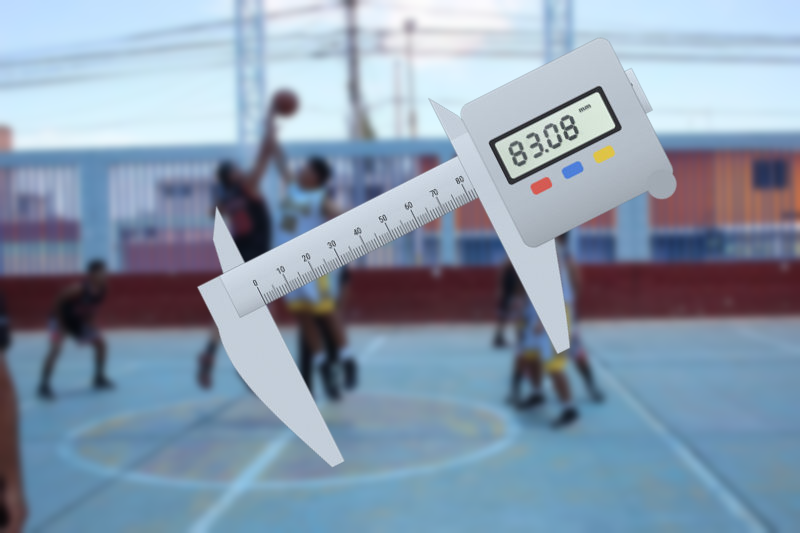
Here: 83.08 (mm)
